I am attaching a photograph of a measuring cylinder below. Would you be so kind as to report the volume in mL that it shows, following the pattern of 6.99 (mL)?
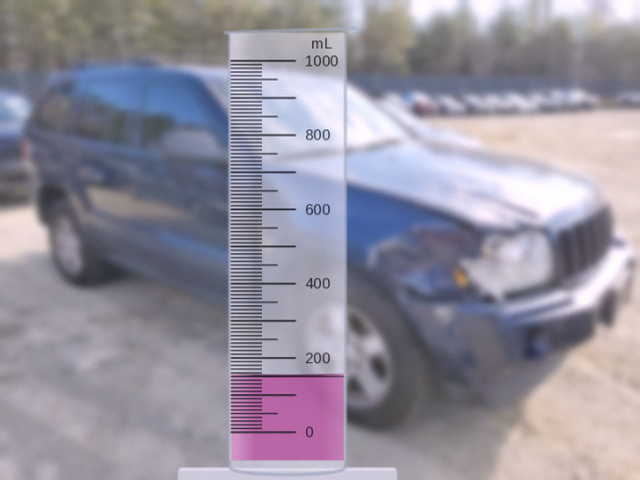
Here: 150 (mL)
